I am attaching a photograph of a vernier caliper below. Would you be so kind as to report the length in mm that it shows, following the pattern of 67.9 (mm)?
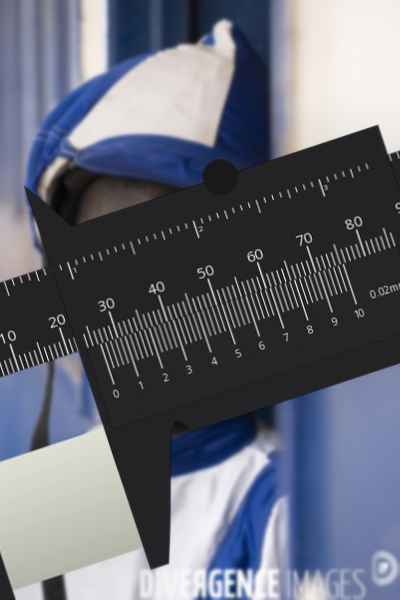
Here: 26.5 (mm)
